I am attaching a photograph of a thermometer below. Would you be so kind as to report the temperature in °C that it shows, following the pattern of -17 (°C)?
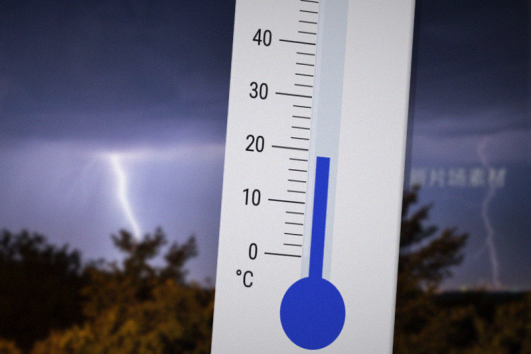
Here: 19 (°C)
